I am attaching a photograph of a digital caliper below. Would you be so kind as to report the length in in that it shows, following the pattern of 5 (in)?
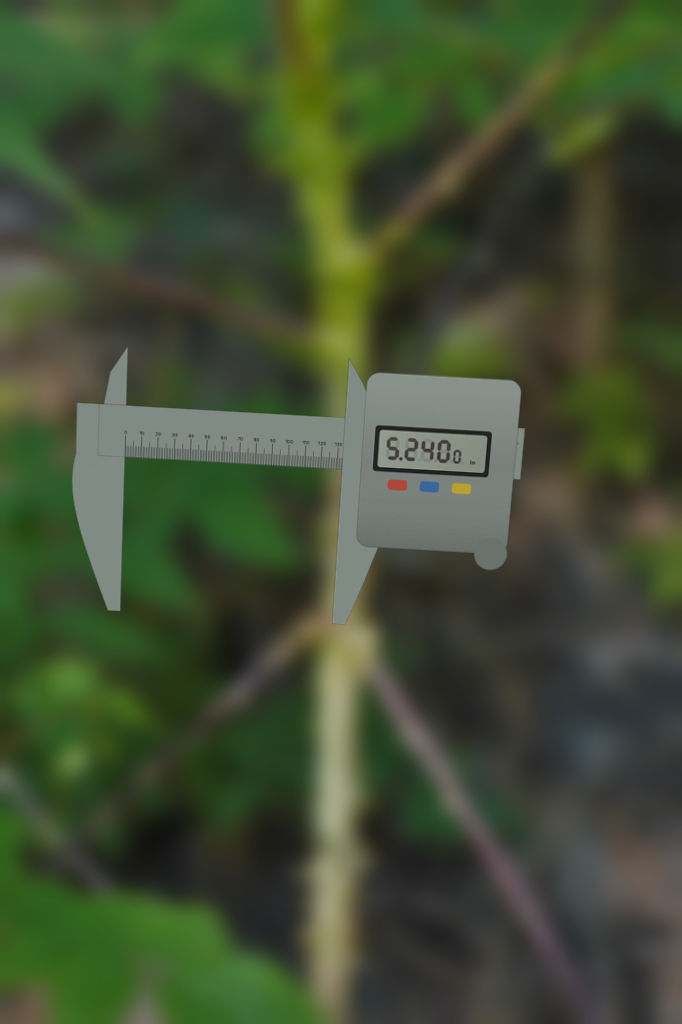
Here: 5.2400 (in)
